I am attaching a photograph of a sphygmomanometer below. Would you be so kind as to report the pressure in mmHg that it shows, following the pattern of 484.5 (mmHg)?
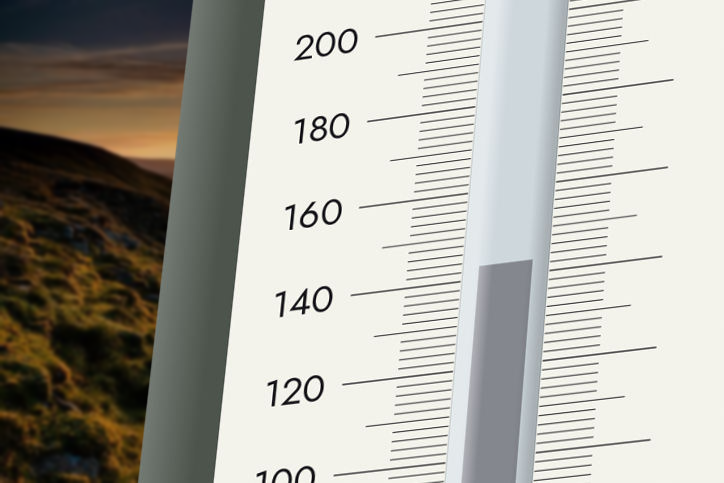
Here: 143 (mmHg)
